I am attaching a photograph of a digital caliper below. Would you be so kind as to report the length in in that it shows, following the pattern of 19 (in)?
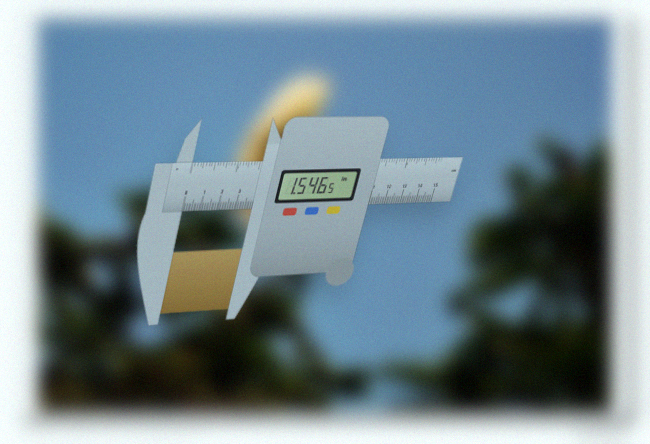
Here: 1.5465 (in)
